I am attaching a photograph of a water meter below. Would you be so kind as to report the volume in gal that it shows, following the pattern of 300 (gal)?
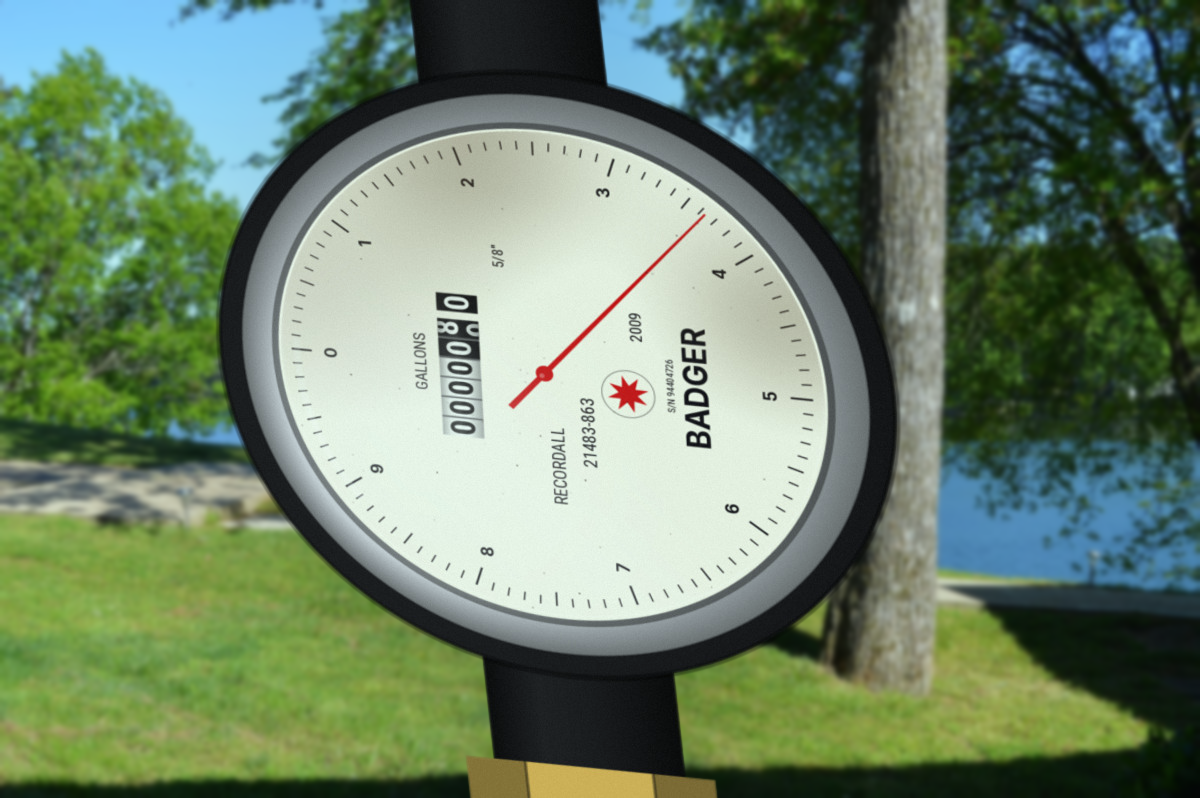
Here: 83.6 (gal)
